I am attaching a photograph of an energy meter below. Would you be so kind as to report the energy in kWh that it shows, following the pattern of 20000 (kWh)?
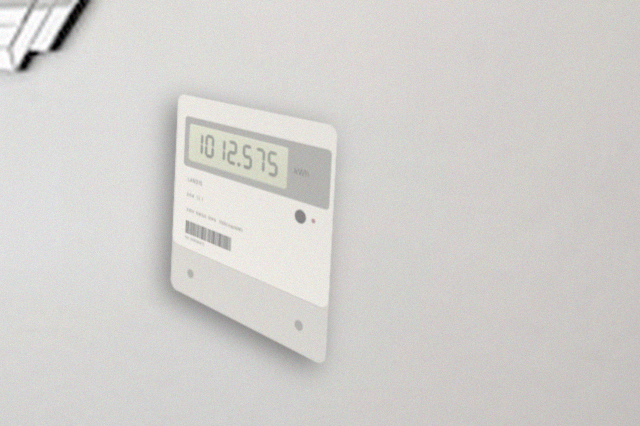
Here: 1012.575 (kWh)
